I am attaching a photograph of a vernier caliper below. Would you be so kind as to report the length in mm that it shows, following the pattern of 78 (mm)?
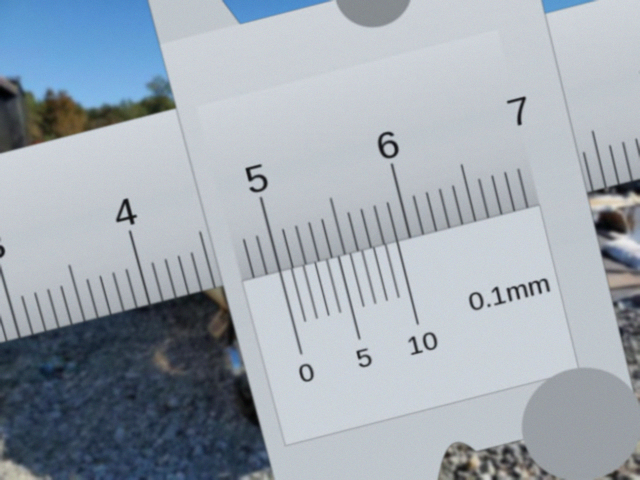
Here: 50.0 (mm)
